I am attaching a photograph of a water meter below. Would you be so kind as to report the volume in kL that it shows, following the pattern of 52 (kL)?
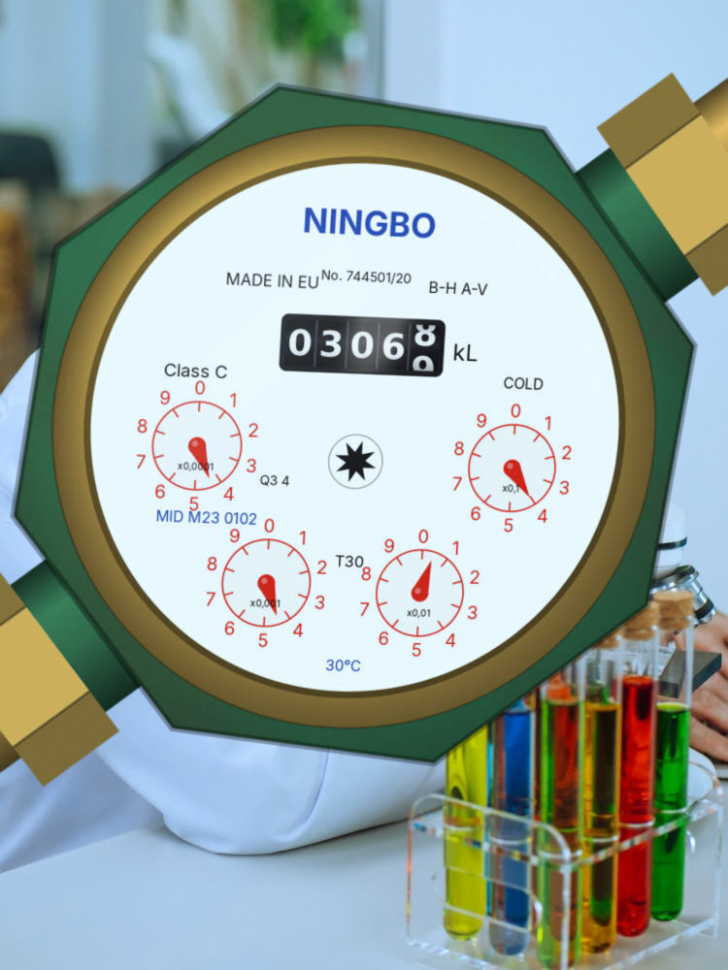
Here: 3068.4044 (kL)
